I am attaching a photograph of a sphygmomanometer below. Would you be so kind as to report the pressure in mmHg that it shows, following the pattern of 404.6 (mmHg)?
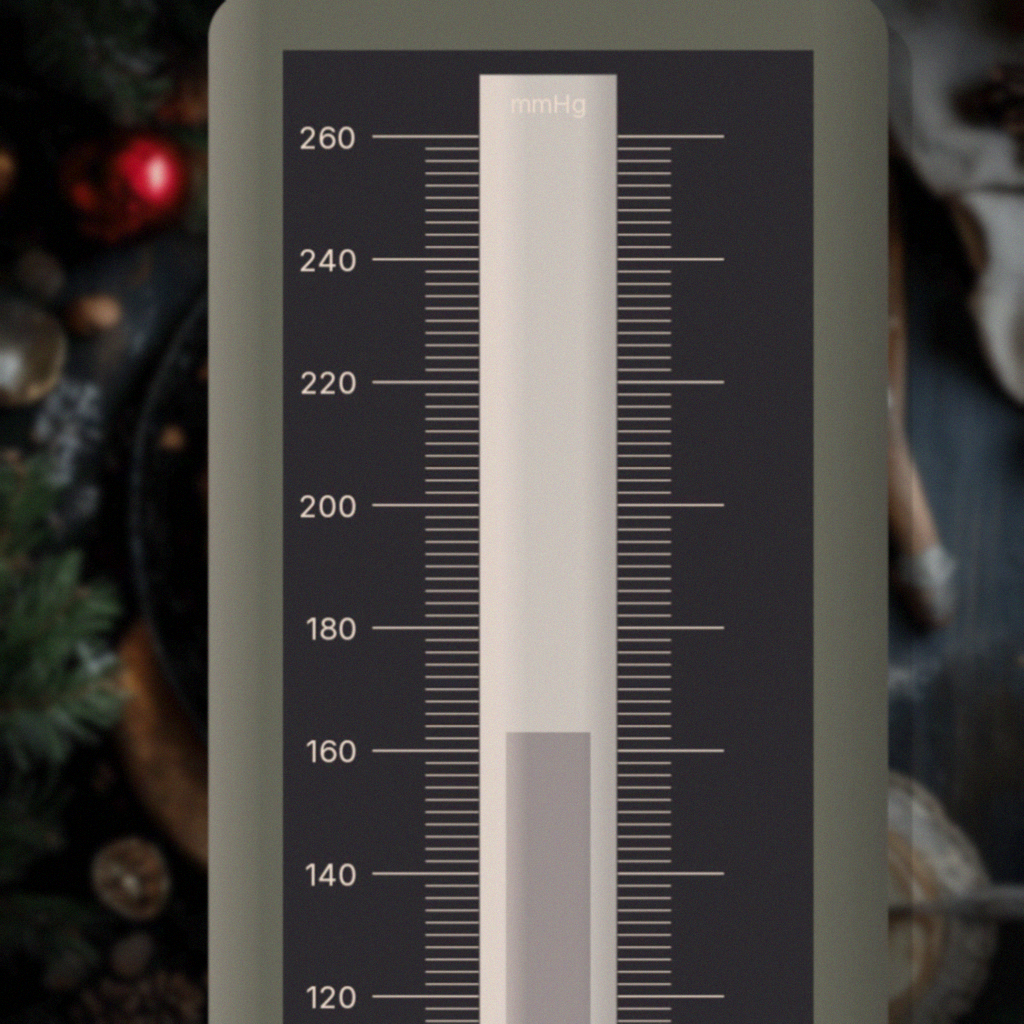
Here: 163 (mmHg)
